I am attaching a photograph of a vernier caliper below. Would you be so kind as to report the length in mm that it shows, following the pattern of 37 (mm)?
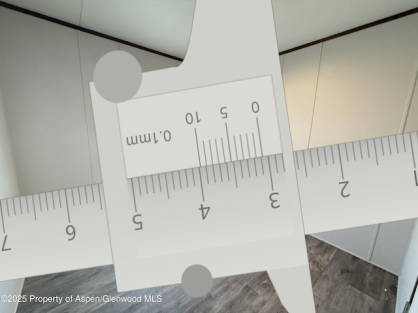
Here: 30.8 (mm)
